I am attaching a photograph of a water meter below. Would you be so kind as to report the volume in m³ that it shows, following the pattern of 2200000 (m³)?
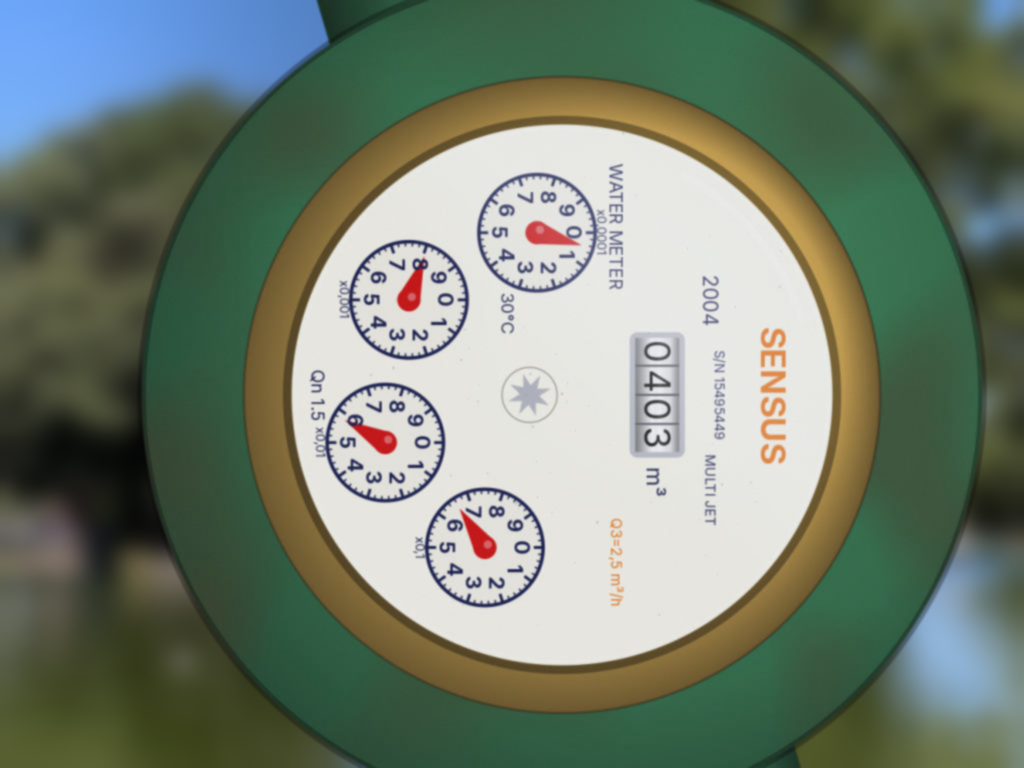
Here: 403.6580 (m³)
